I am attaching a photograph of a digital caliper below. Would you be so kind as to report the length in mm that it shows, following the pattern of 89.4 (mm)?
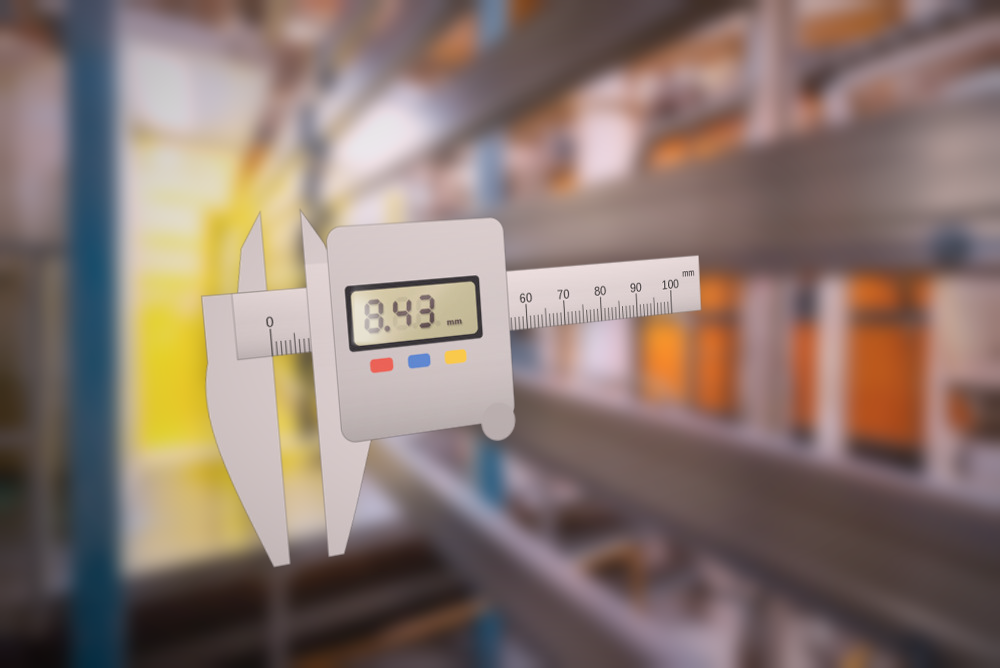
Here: 8.43 (mm)
